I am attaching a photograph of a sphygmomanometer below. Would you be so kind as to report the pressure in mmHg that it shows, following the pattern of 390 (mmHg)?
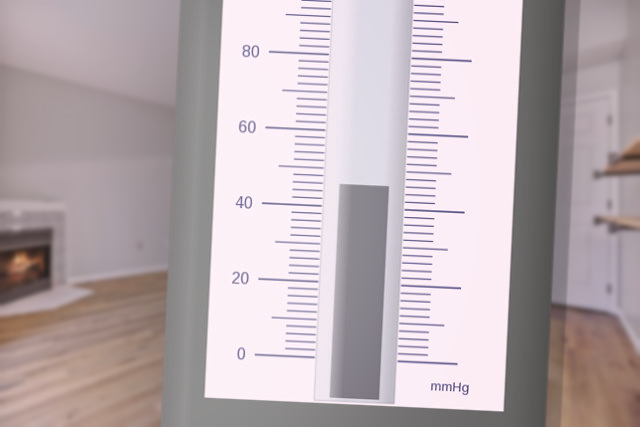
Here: 46 (mmHg)
